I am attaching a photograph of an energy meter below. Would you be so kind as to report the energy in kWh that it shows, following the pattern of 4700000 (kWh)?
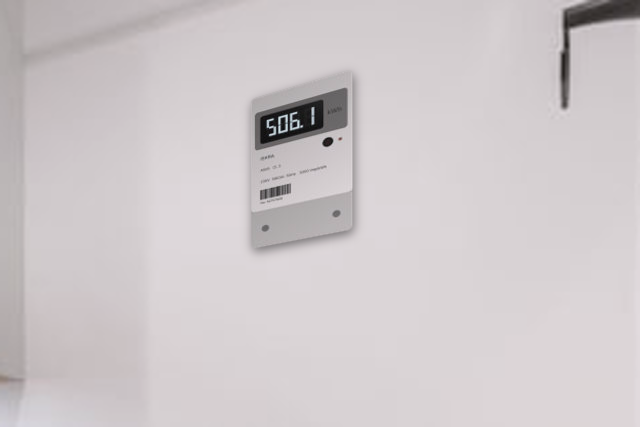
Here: 506.1 (kWh)
